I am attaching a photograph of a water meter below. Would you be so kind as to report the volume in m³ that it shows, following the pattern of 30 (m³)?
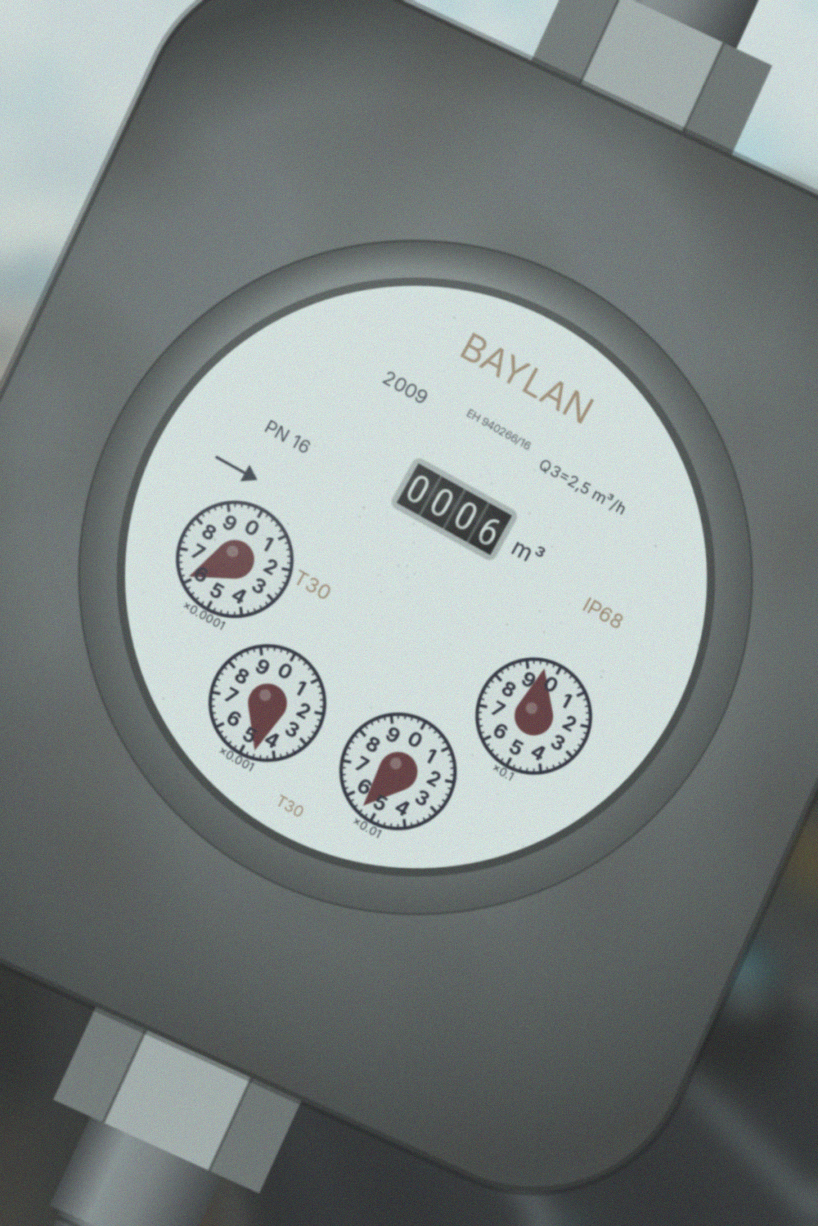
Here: 5.9546 (m³)
